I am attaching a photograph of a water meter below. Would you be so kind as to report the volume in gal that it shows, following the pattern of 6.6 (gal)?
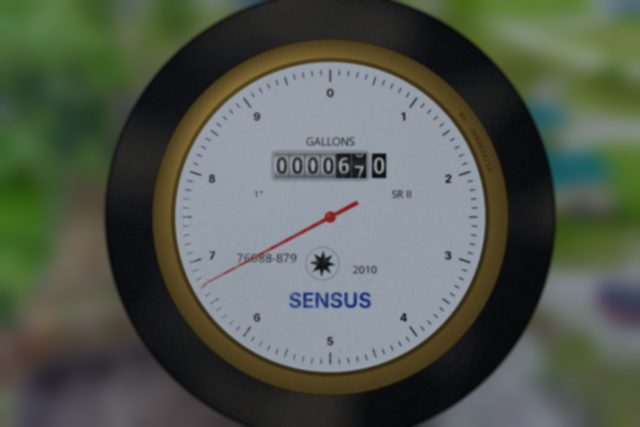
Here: 666.7 (gal)
